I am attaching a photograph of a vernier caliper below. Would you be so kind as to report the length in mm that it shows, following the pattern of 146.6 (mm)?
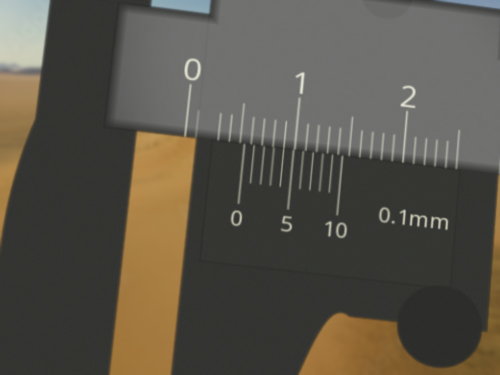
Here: 5.4 (mm)
